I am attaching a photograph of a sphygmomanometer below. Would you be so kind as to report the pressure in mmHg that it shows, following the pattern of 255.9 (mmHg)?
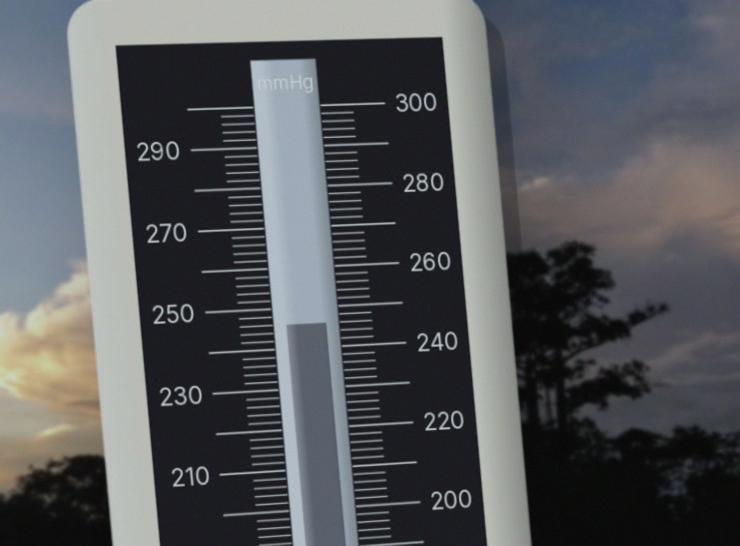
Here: 246 (mmHg)
